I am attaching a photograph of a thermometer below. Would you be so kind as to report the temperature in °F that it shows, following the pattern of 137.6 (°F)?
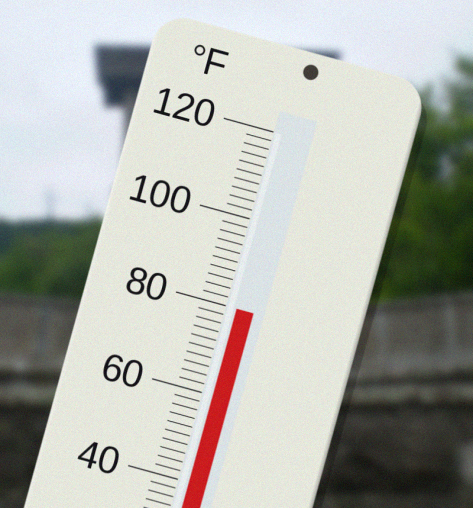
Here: 80 (°F)
